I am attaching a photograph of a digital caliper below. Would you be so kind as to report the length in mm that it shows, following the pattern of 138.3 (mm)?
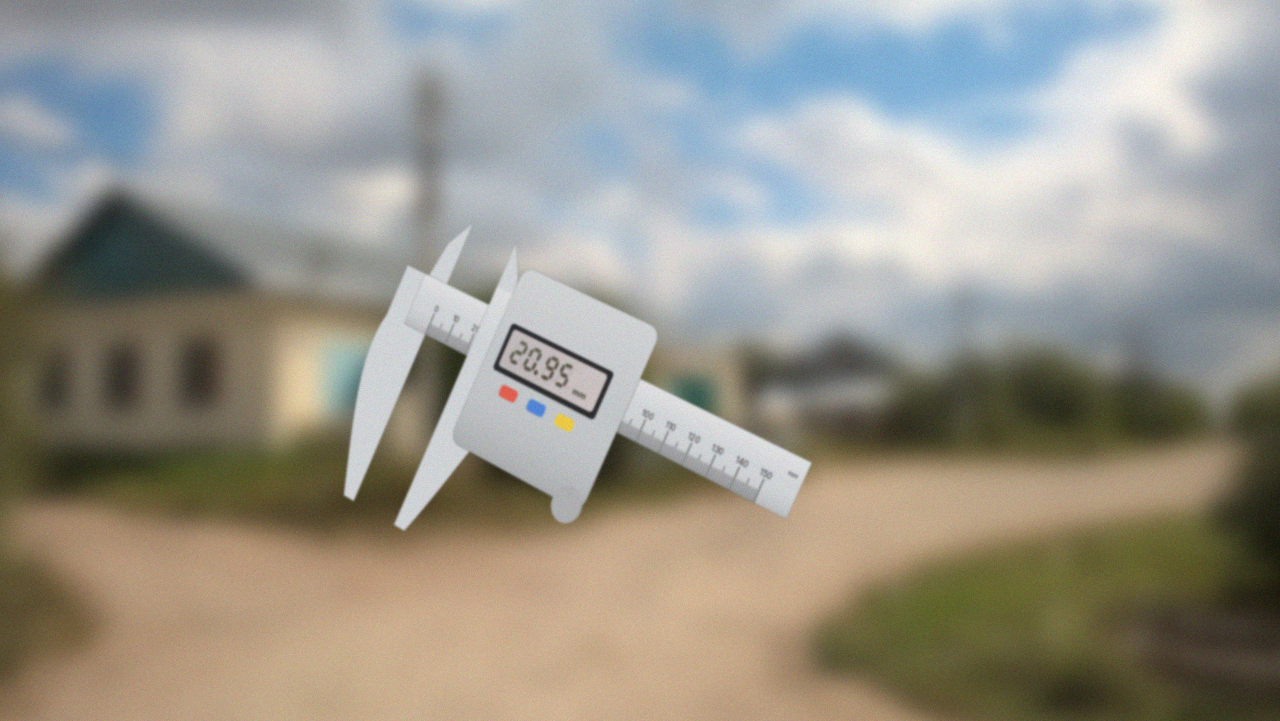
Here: 20.95 (mm)
